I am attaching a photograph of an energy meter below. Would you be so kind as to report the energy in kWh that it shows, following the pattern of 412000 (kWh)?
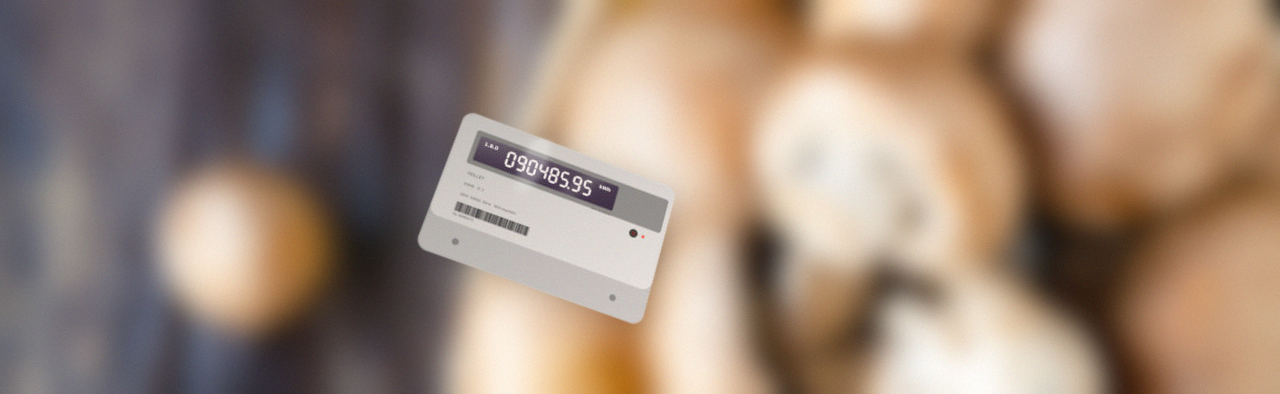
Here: 90485.95 (kWh)
